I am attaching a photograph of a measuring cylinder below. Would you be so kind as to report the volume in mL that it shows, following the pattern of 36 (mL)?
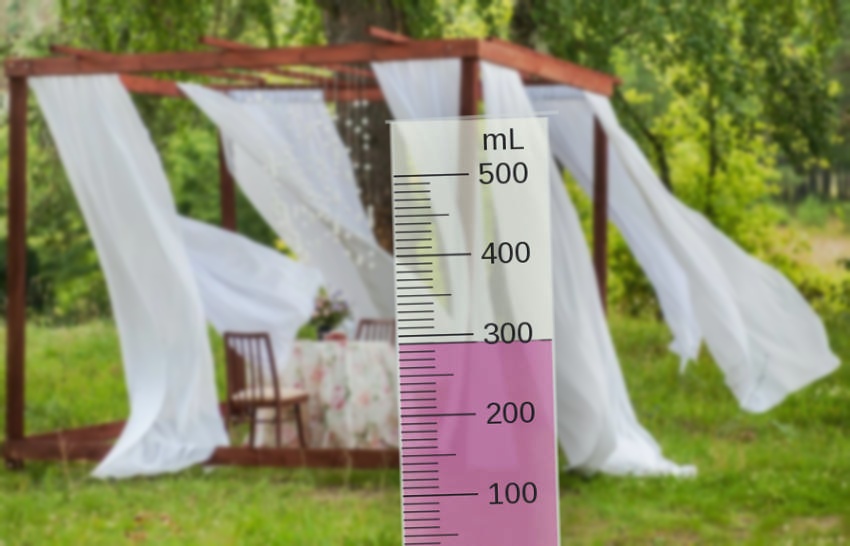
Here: 290 (mL)
